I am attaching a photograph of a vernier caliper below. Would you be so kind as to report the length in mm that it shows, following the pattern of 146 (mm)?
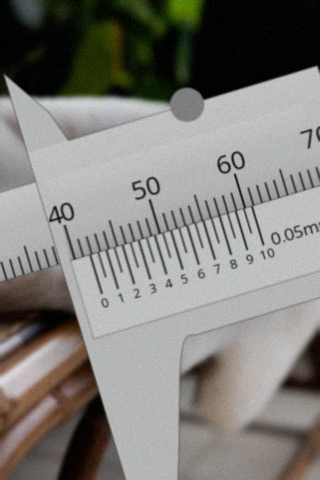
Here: 41.8 (mm)
